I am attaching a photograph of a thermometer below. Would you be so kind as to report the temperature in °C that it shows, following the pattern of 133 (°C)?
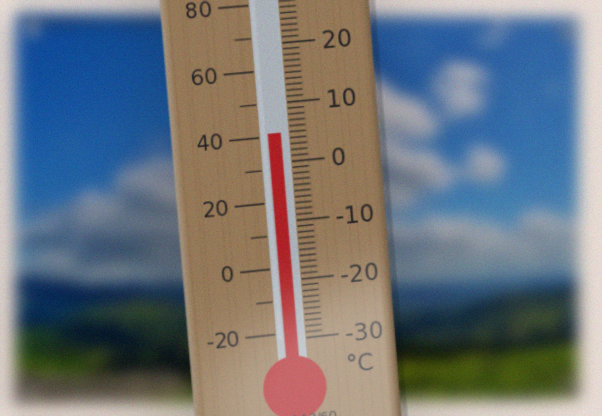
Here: 5 (°C)
